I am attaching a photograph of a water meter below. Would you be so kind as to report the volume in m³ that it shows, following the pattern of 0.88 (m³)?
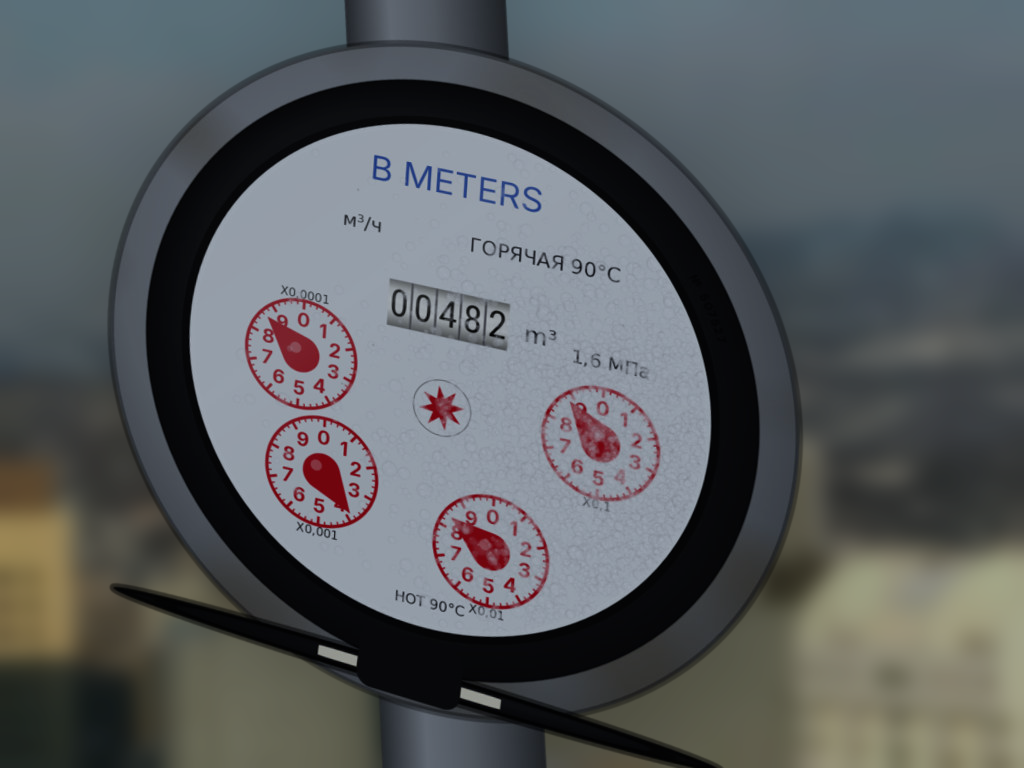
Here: 482.8838 (m³)
